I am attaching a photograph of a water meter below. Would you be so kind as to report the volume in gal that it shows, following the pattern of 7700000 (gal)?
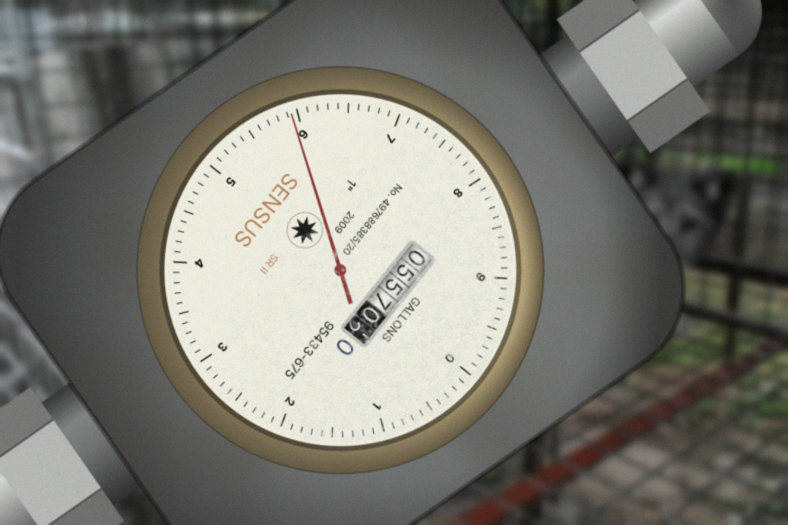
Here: 557015.9 (gal)
